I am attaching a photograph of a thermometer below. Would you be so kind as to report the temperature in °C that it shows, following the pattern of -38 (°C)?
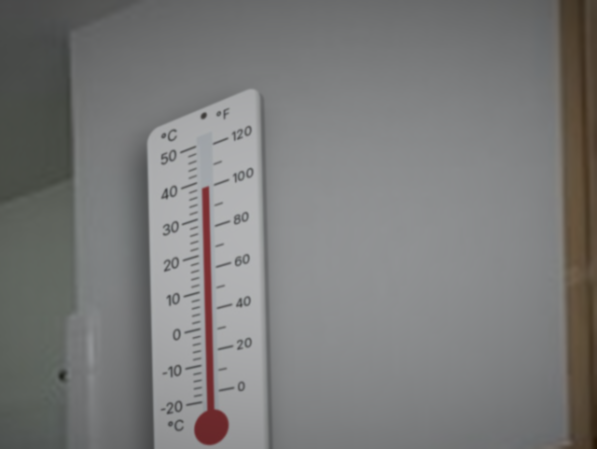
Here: 38 (°C)
